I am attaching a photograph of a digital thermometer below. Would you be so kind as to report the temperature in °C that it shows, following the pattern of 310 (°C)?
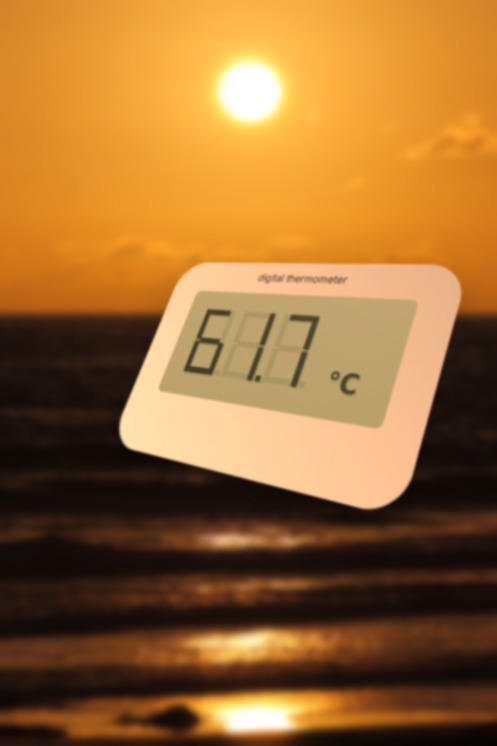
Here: 61.7 (°C)
